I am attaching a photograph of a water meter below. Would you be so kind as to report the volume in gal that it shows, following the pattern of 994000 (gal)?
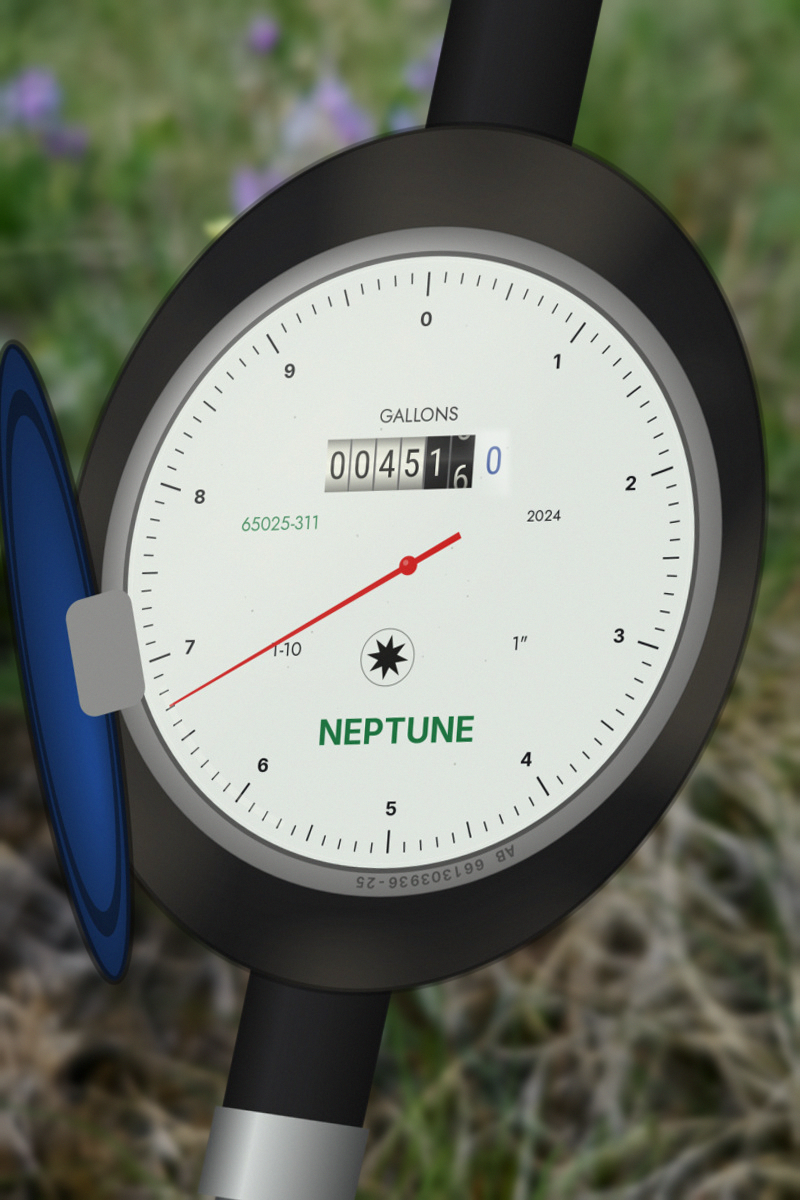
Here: 45156.7 (gal)
